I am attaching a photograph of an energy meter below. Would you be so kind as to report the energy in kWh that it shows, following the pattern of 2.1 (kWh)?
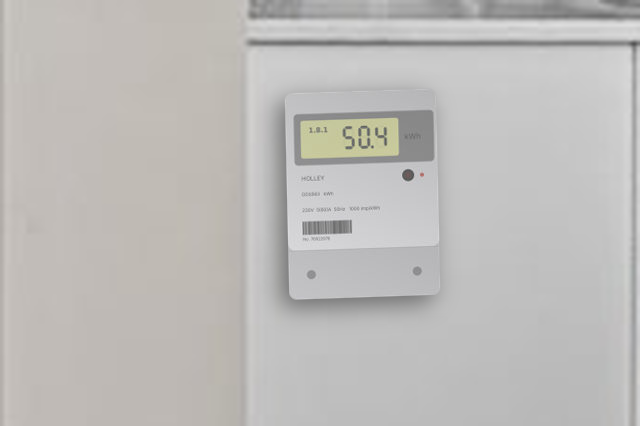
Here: 50.4 (kWh)
